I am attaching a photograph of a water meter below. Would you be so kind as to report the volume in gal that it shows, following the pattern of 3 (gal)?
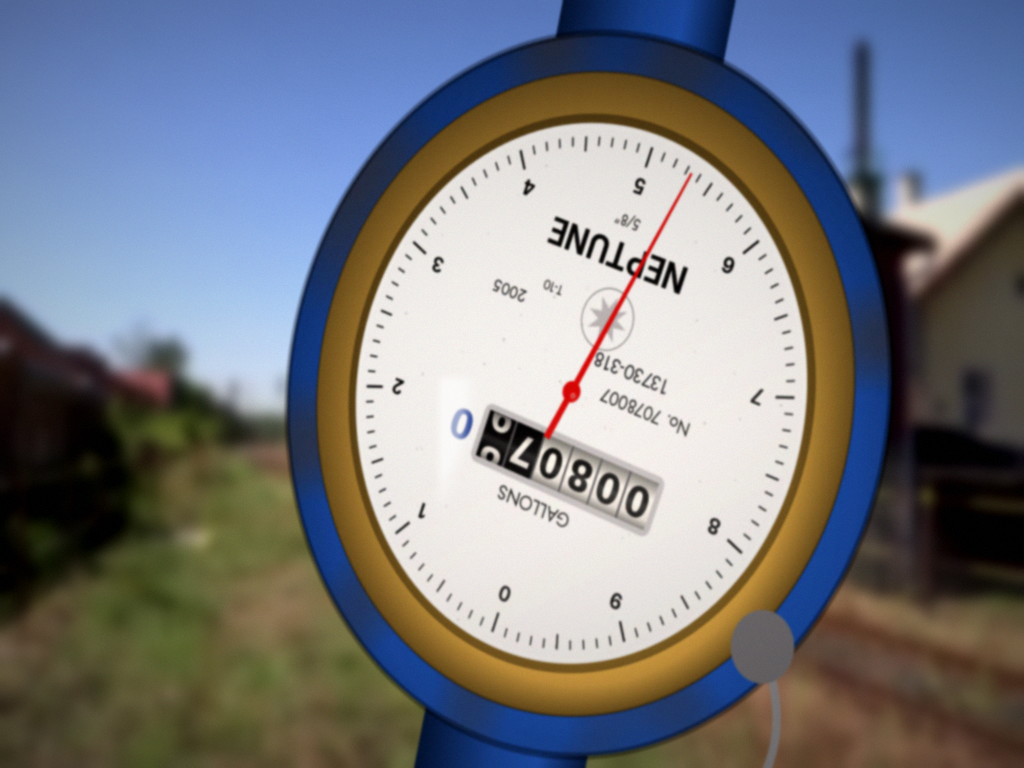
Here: 80785.3 (gal)
